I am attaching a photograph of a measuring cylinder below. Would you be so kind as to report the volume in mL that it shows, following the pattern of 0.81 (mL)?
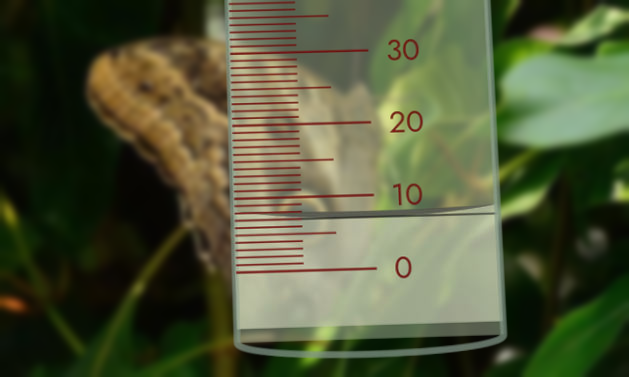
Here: 7 (mL)
